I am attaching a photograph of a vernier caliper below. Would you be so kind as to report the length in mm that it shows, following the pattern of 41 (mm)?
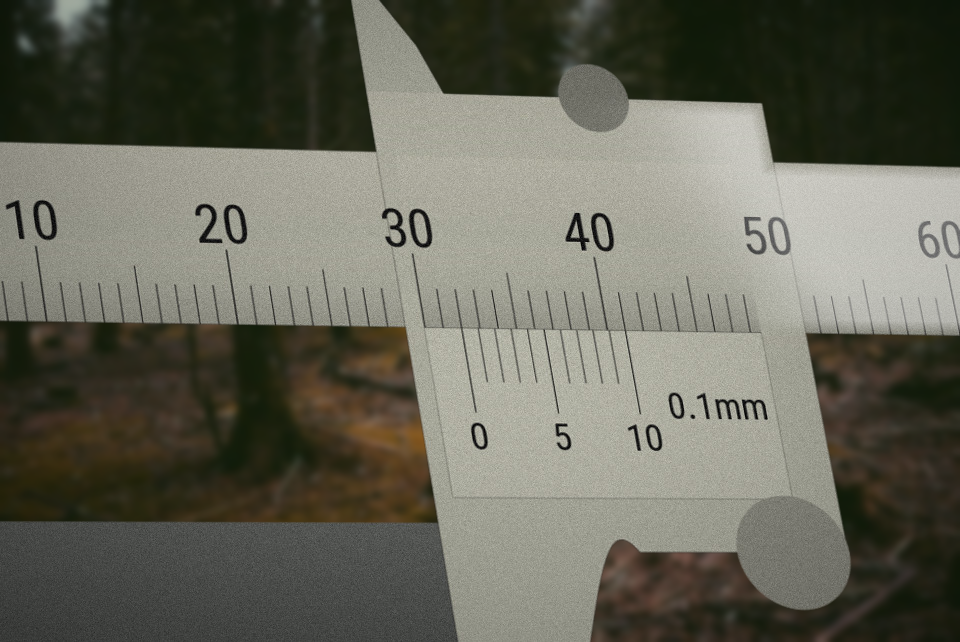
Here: 32.0 (mm)
